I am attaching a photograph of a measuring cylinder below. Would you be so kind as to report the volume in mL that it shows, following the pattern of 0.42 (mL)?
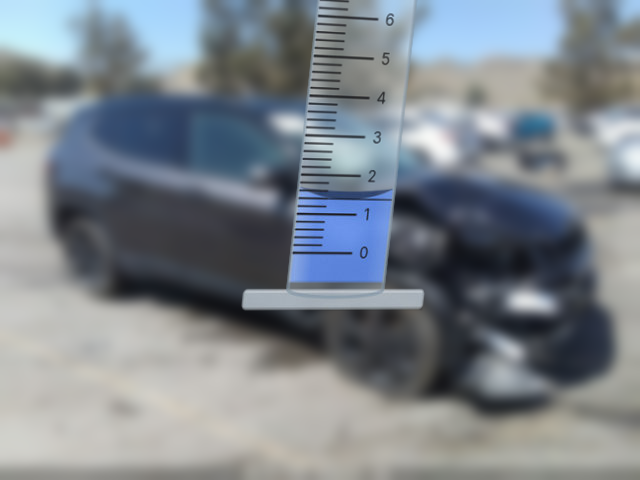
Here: 1.4 (mL)
